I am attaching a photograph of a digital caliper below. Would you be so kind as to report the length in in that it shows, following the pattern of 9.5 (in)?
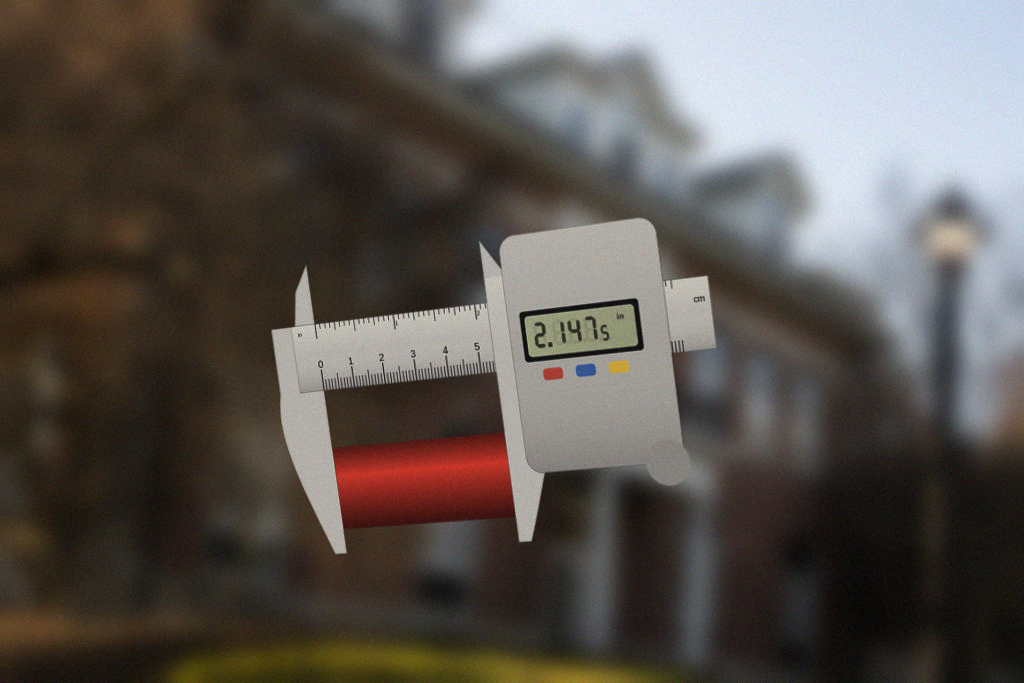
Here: 2.1475 (in)
